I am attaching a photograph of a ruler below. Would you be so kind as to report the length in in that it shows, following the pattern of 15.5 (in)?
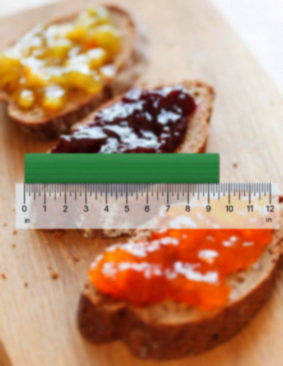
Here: 9.5 (in)
